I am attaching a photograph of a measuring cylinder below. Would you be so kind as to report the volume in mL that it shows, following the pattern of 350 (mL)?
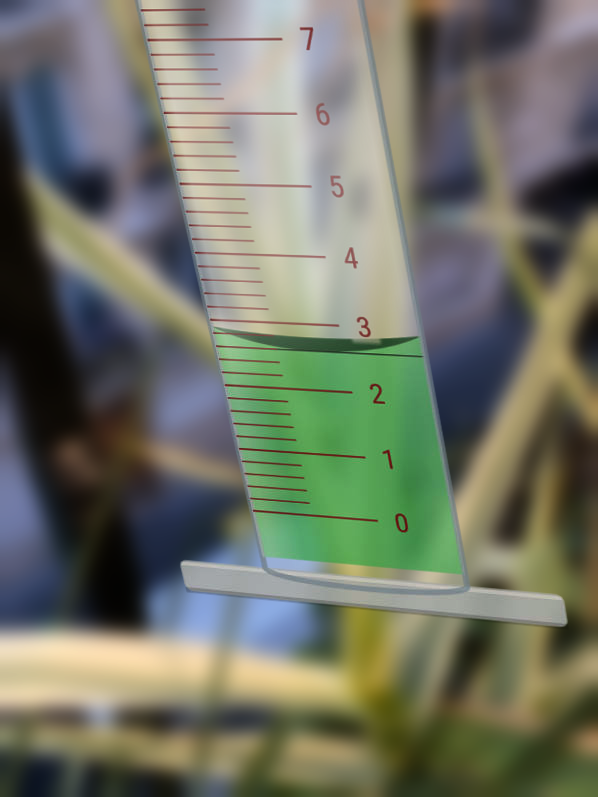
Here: 2.6 (mL)
